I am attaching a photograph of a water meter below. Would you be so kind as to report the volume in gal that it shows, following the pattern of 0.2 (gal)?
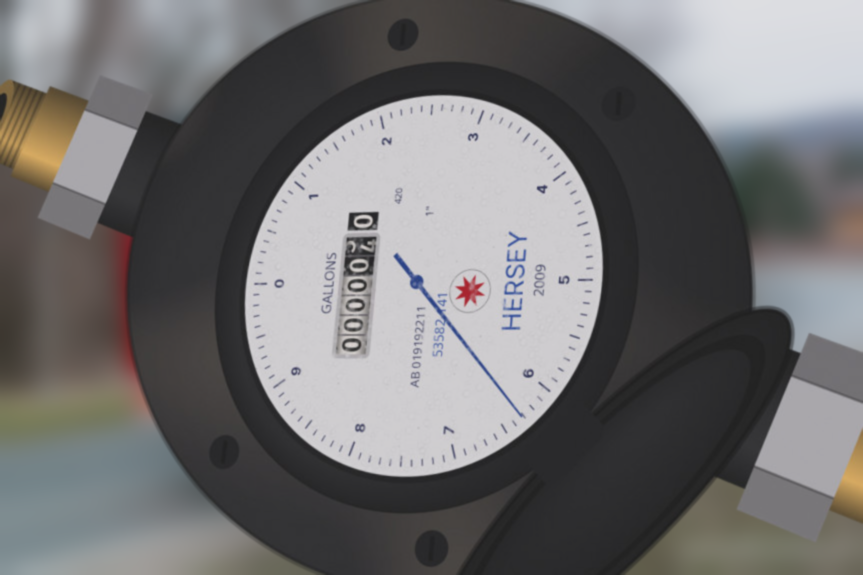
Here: 36.3 (gal)
